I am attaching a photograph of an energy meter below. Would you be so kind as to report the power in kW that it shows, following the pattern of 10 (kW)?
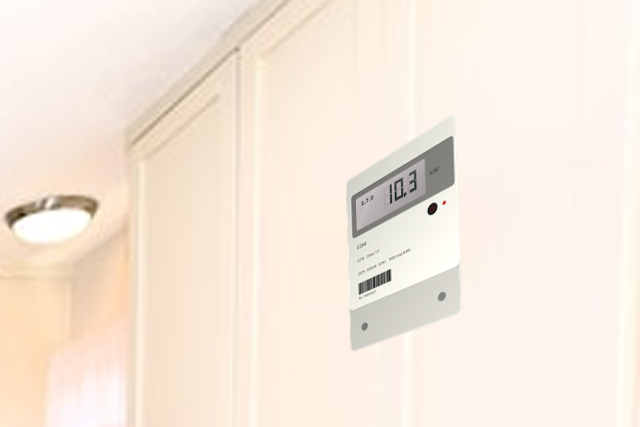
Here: 10.3 (kW)
